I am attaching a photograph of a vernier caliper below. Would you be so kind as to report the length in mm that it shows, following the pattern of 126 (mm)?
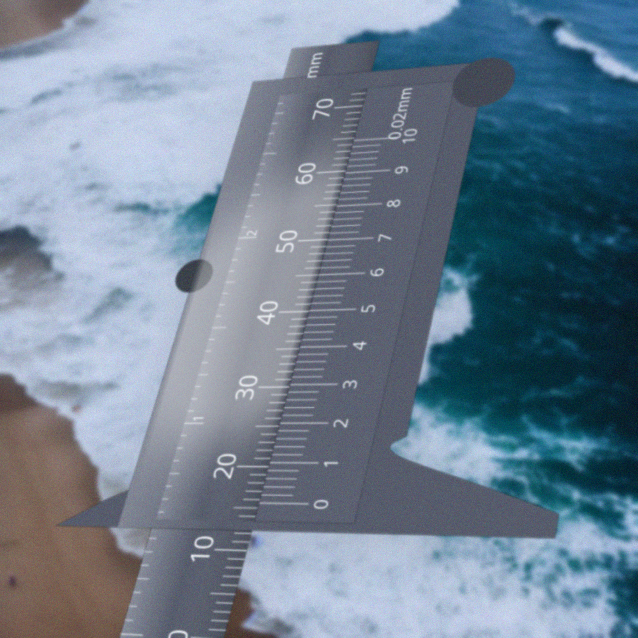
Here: 15.6 (mm)
